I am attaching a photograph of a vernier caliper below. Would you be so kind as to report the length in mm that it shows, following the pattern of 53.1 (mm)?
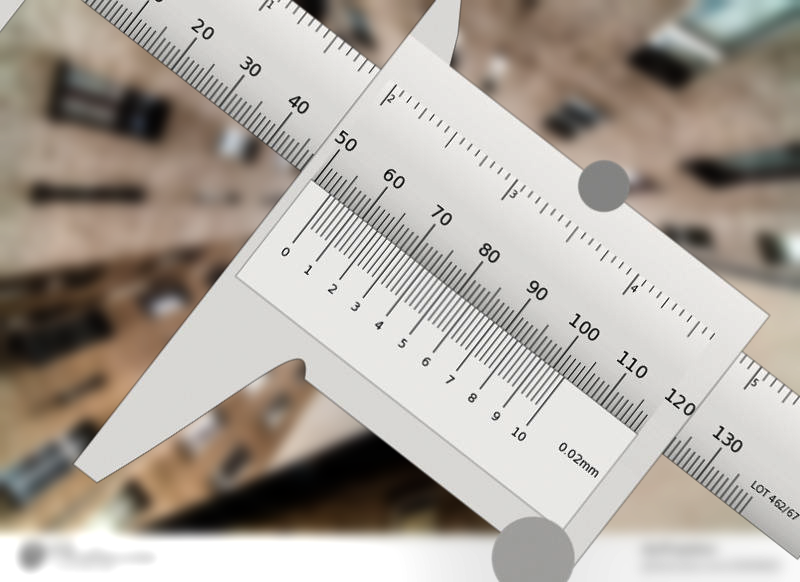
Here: 53.4 (mm)
